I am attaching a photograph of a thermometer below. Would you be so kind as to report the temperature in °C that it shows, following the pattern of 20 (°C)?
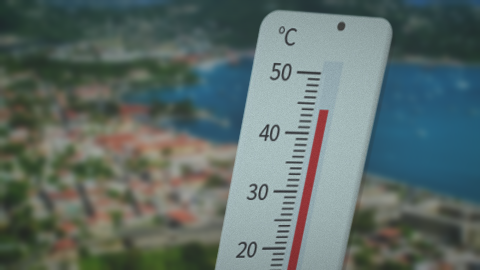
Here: 44 (°C)
